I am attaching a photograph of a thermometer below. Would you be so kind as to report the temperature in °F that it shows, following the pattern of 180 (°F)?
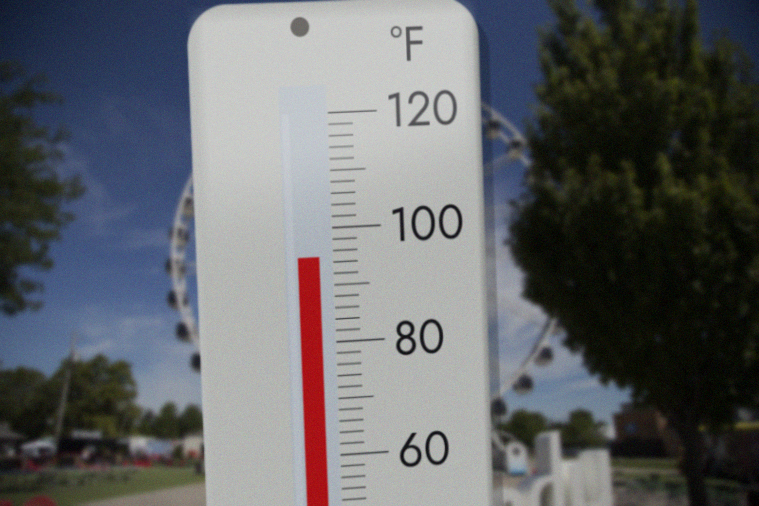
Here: 95 (°F)
